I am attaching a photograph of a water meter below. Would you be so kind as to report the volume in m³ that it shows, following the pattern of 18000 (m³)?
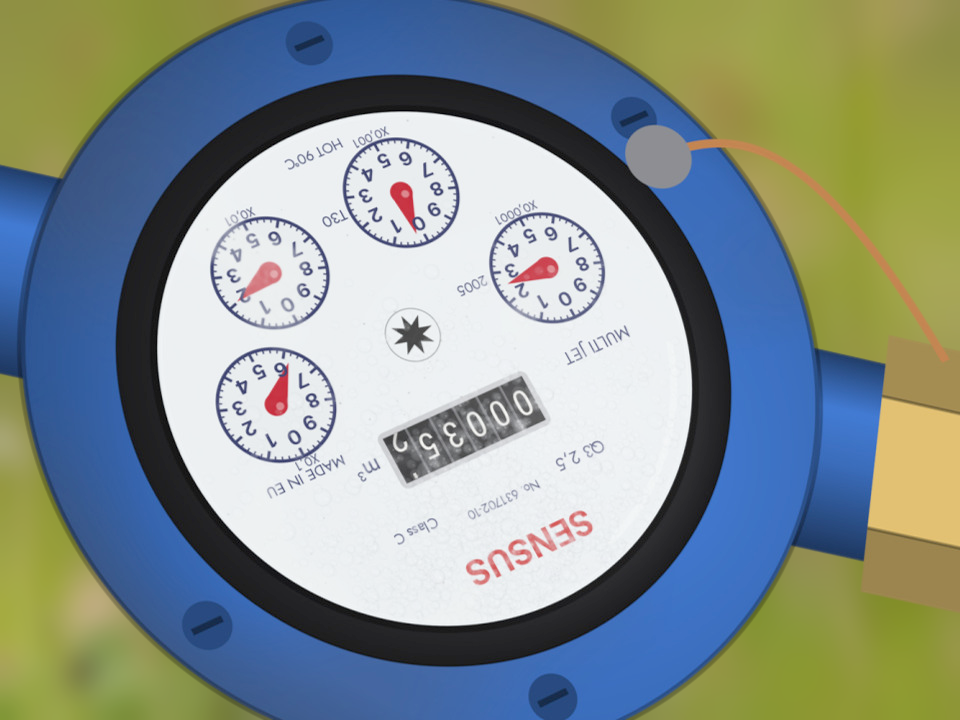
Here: 351.6202 (m³)
